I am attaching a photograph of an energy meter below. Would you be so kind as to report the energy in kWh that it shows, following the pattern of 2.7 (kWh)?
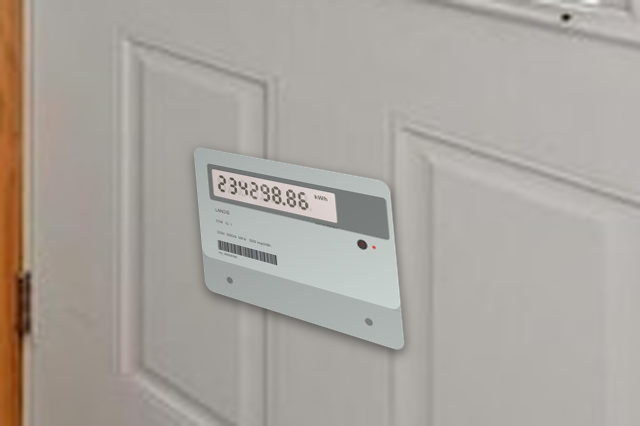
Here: 234298.86 (kWh)
